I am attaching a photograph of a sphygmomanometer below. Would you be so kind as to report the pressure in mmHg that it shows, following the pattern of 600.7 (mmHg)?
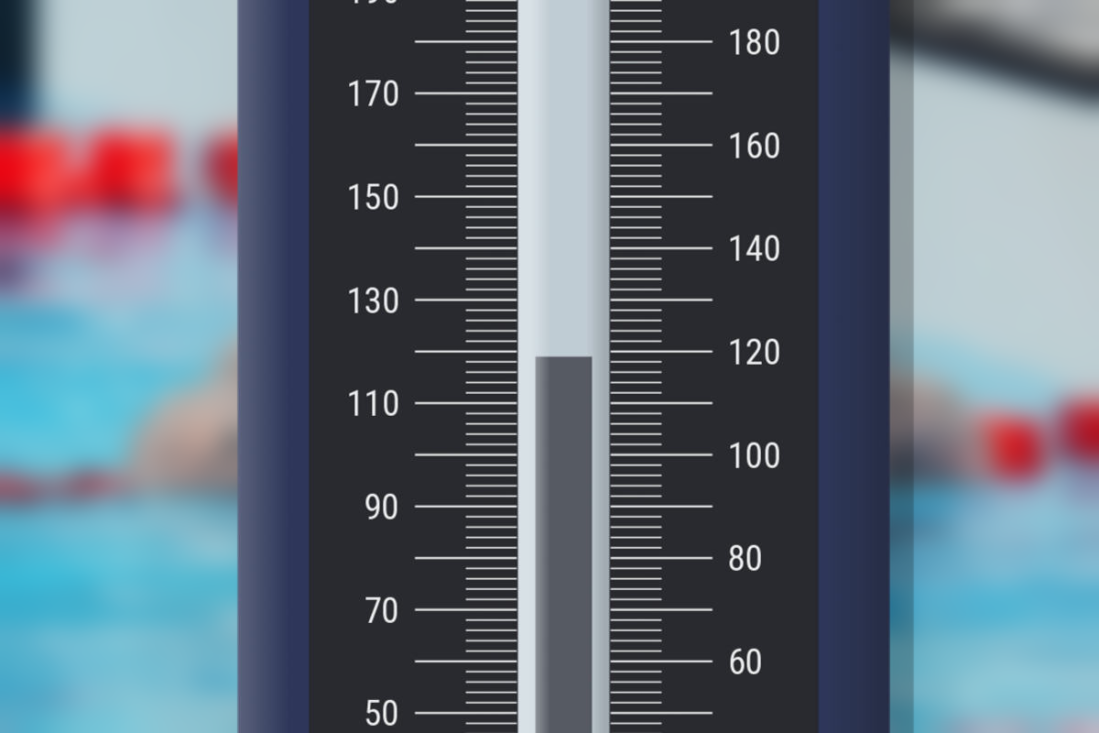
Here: 119 (mmHg)
